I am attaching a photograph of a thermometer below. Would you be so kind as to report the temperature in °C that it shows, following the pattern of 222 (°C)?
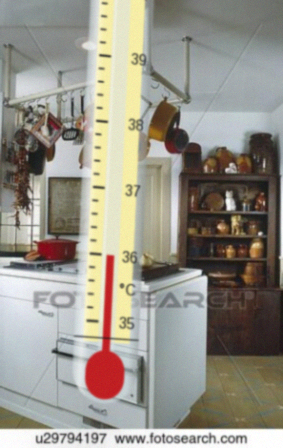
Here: 36 (°C)
